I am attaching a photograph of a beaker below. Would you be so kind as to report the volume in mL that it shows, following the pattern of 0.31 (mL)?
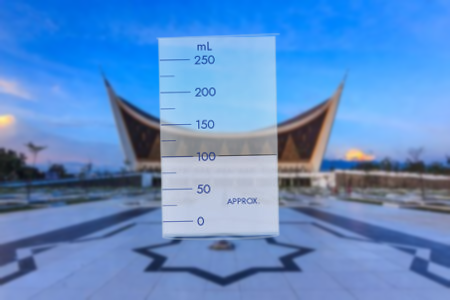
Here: 100 (mL)
